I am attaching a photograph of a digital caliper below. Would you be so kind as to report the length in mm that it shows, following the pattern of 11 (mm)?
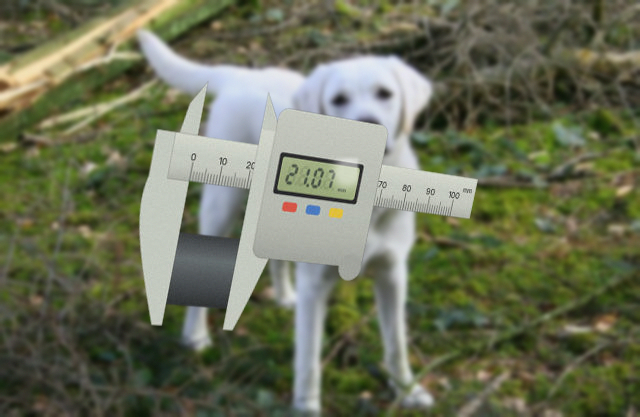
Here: 21.07 (mm)
